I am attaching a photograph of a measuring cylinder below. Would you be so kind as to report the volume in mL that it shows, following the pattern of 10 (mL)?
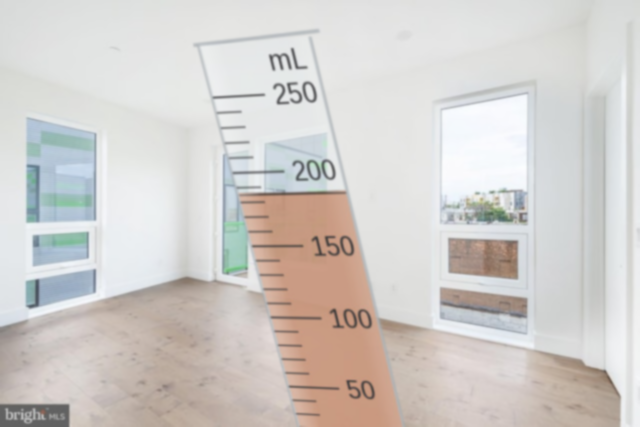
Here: 185 (mL)
